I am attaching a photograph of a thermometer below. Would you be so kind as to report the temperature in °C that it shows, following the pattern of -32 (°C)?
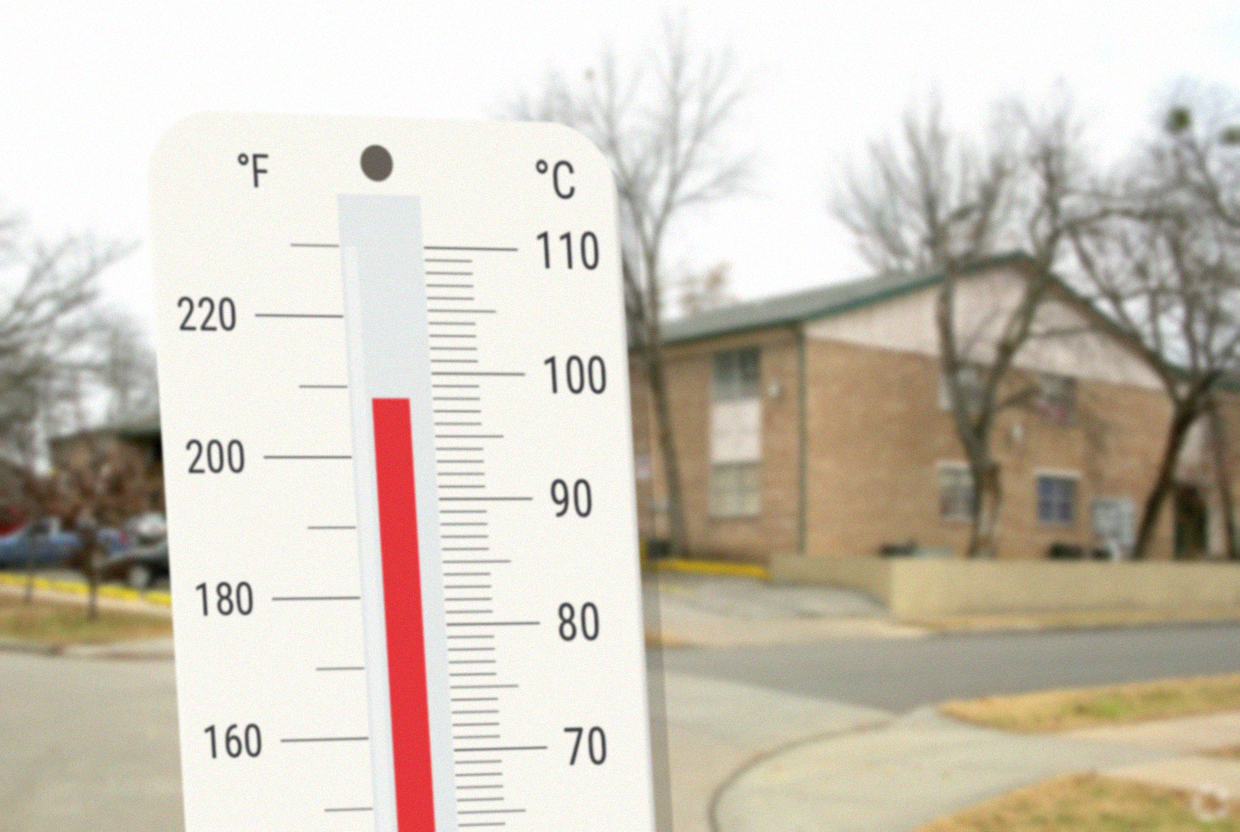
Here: 98 (°C)
